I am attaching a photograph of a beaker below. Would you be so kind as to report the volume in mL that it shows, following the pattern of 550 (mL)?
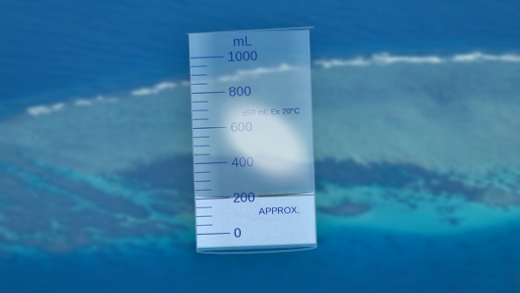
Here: 200 (mL)
